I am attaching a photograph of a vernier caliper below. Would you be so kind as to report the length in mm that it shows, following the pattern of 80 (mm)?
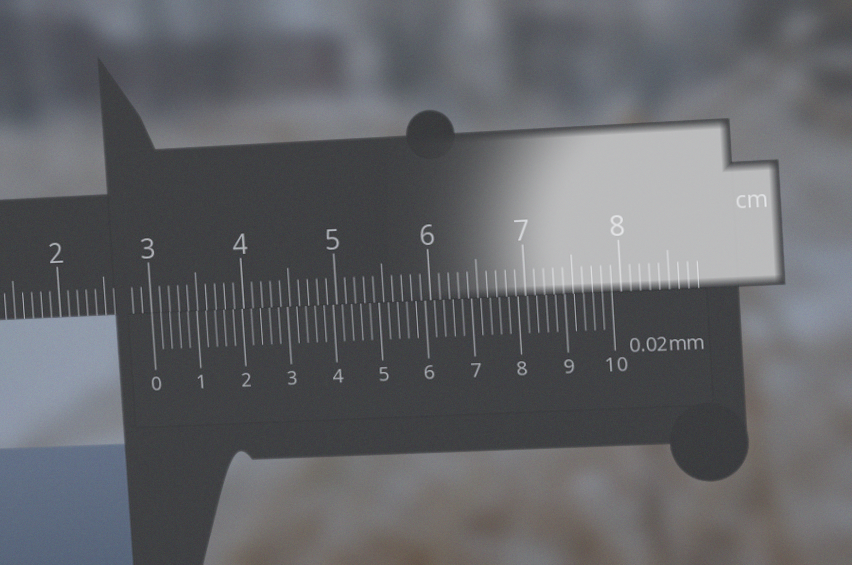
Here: 30.0 (mm)
